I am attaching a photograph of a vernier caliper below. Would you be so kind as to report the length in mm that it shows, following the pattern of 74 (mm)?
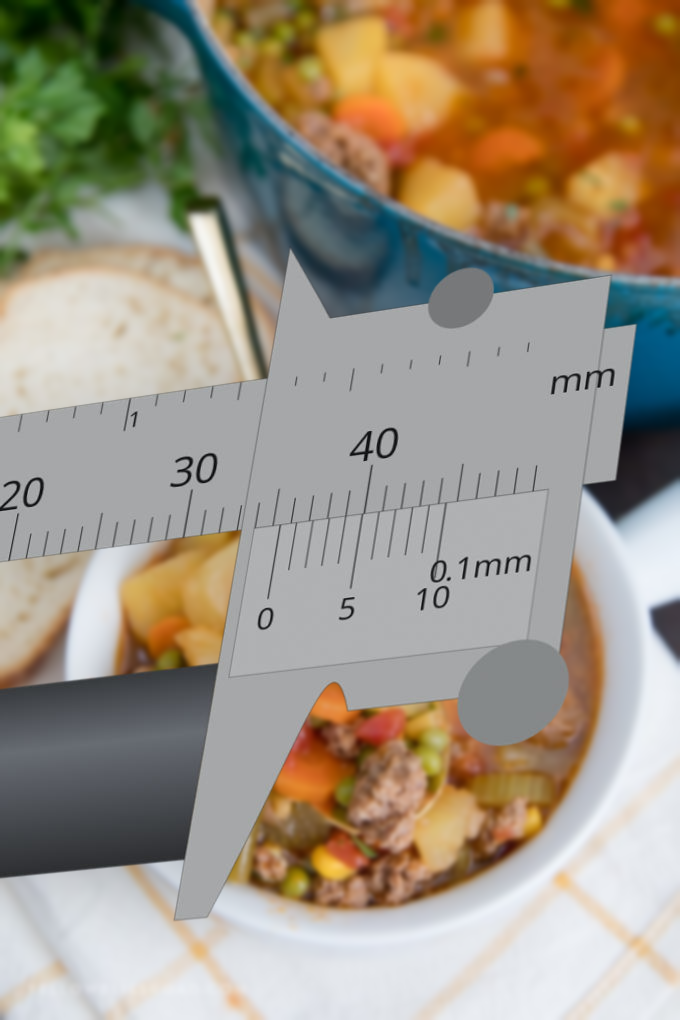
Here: 35.4 (mm)
